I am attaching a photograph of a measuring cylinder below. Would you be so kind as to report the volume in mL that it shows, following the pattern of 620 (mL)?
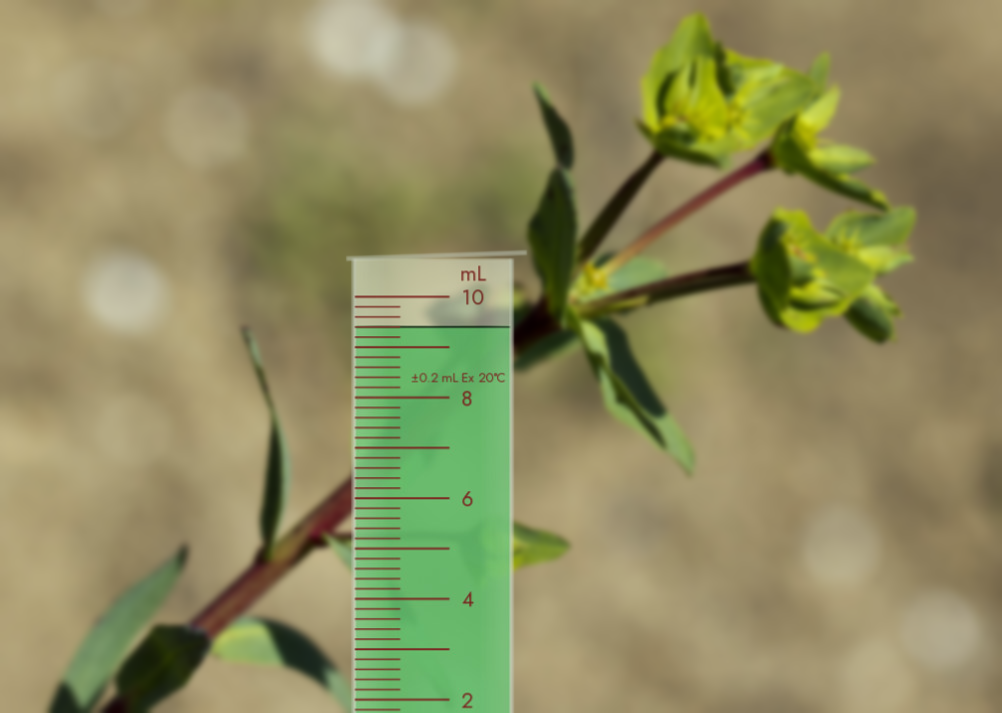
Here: 9.4 (mL)
